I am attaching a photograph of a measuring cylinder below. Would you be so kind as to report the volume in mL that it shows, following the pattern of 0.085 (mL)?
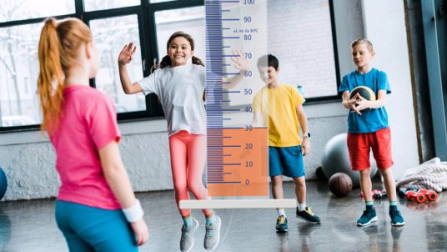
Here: 30 (mL)
